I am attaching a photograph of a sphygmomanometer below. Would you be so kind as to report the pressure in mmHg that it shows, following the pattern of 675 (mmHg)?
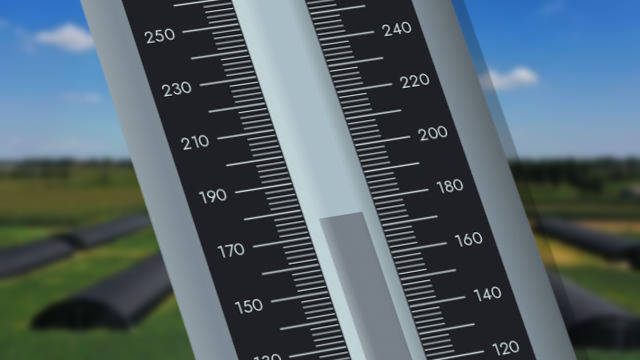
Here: 176 (mmHg)
